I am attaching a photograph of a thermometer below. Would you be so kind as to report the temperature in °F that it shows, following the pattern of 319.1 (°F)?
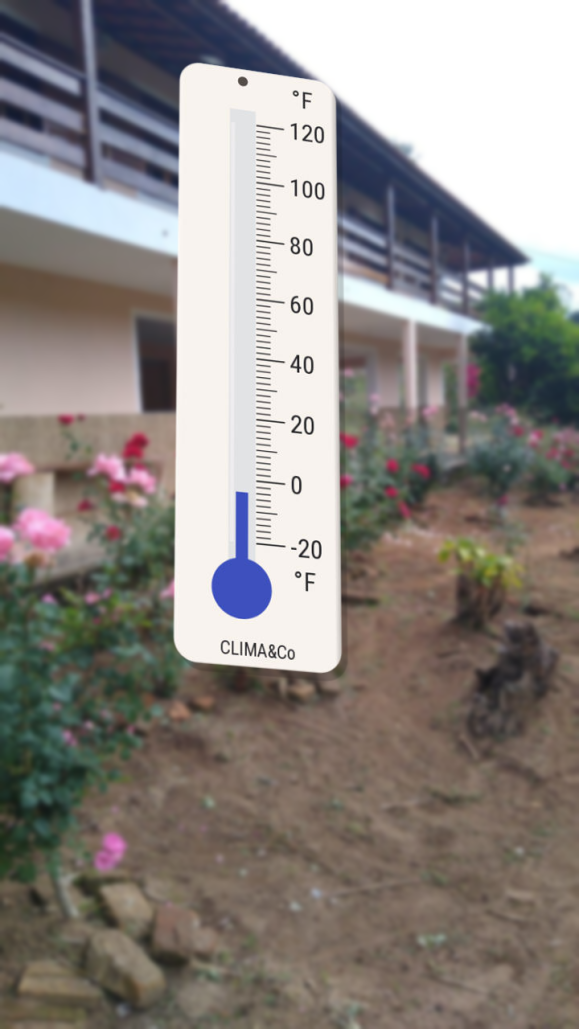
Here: -4 (°F)
